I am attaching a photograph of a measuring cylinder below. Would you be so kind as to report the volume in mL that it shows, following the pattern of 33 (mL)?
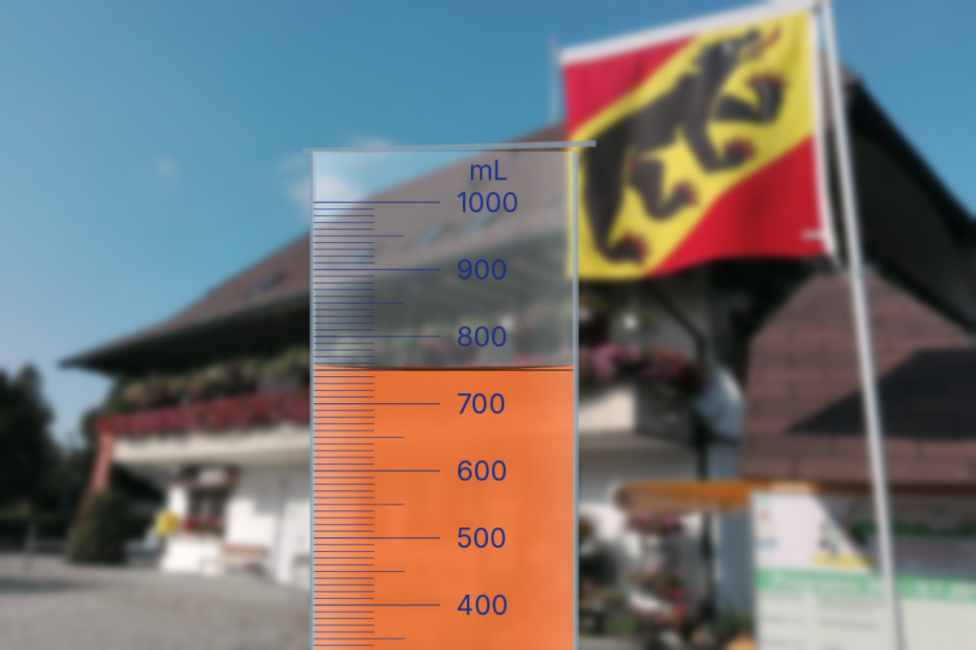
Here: 750 (mL)
